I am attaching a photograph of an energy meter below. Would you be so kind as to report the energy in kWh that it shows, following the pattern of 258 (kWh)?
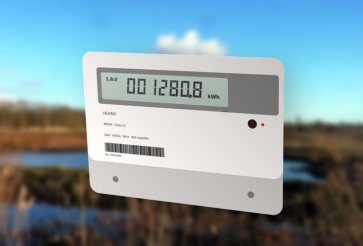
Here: 1280.8 (kWh)
